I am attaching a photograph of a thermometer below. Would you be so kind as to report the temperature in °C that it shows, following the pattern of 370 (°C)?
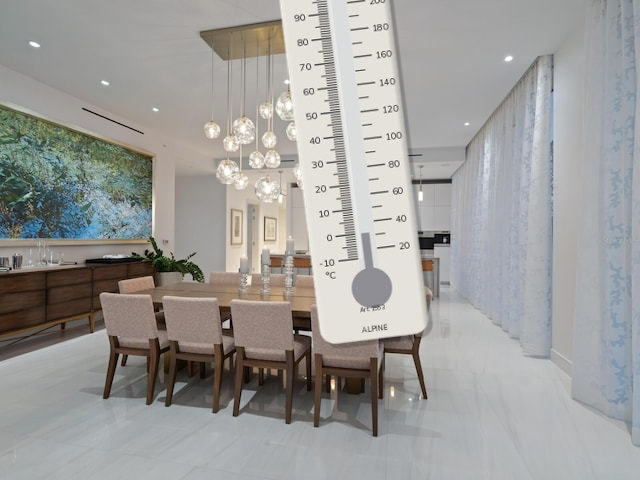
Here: 0 (°C)
